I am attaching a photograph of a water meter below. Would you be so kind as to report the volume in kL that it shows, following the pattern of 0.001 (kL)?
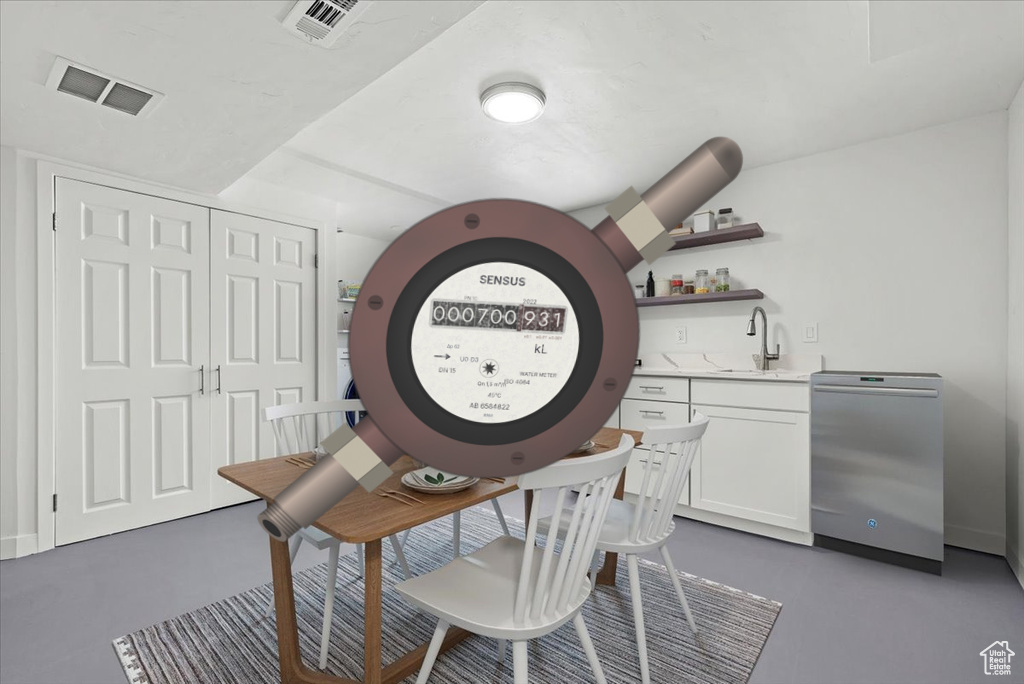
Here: 700.931 (kL)
